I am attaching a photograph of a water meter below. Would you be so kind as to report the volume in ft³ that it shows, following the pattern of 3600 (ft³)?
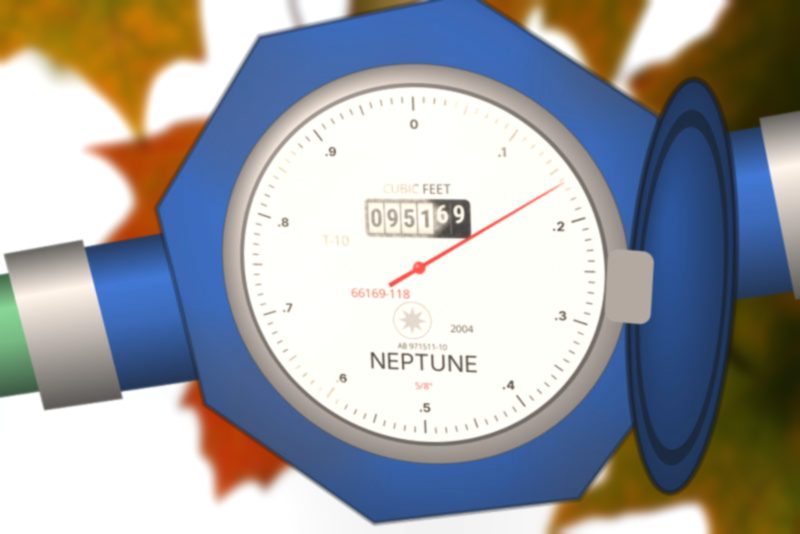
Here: 95169.16 (ft³)
